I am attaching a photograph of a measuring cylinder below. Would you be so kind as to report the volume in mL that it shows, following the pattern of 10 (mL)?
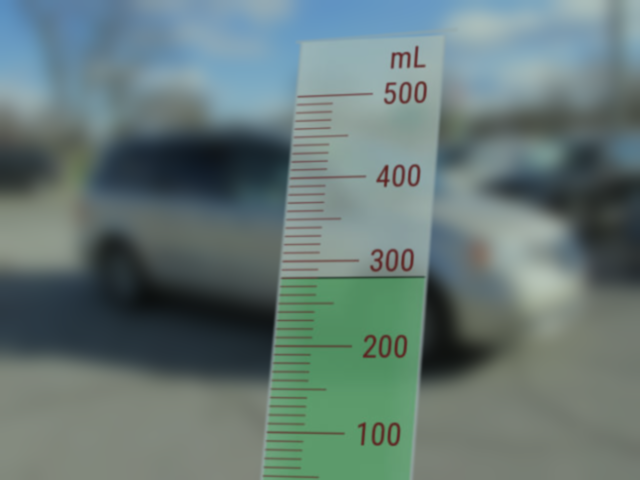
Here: 280 (mL)
